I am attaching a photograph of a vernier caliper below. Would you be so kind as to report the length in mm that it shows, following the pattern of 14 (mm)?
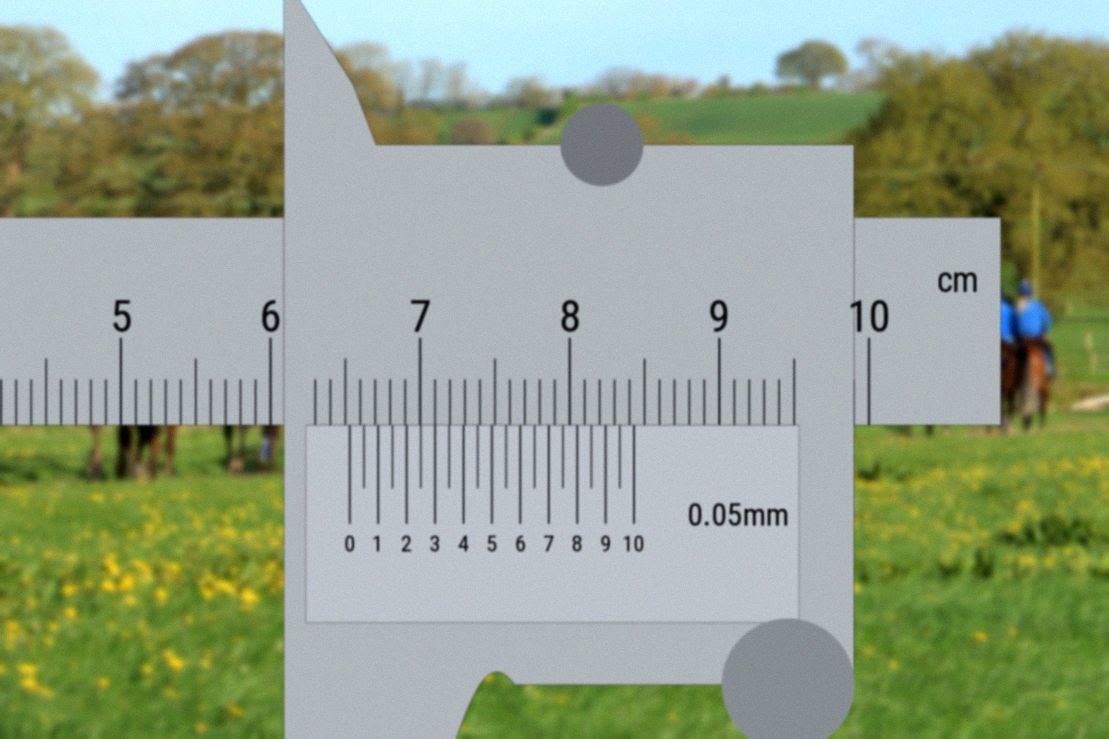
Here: 65.3 (mm)
